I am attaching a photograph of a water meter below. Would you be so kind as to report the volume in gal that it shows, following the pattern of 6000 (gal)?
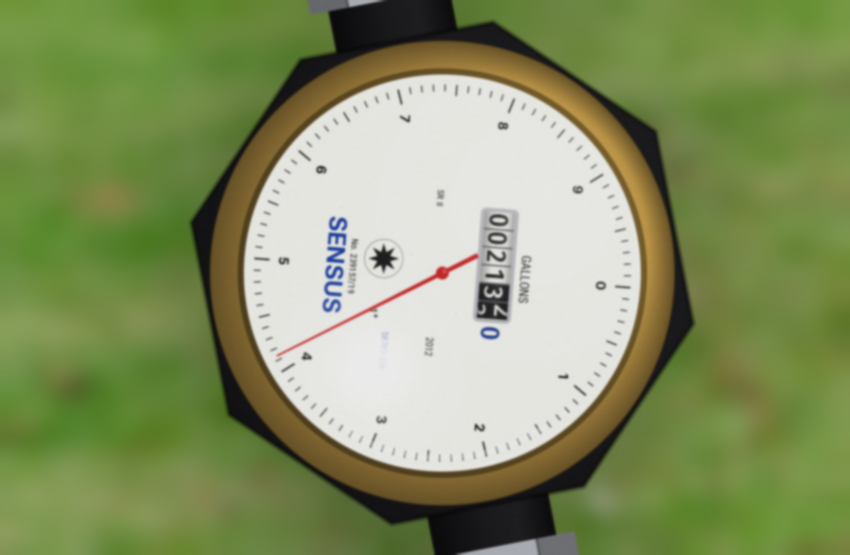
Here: 21324.1 (gal)
